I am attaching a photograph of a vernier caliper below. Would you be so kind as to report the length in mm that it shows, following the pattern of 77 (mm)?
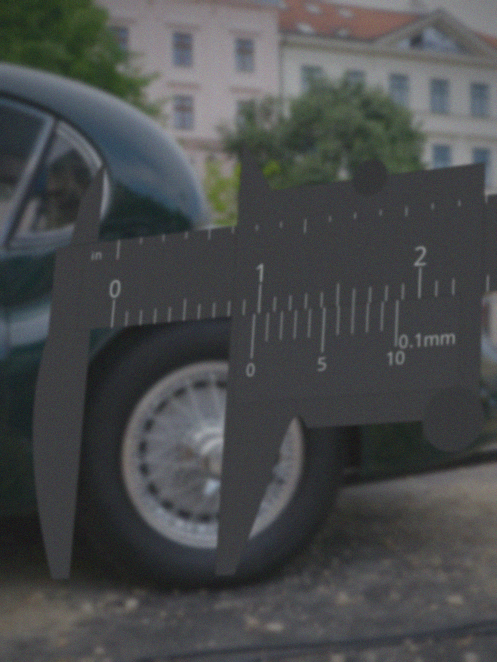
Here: 9.7 (mm)
